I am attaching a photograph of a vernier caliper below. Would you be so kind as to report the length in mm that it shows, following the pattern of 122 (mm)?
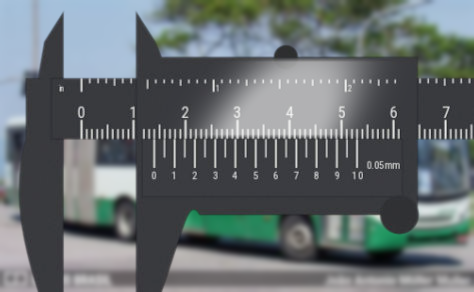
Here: 14.0 (mm)
